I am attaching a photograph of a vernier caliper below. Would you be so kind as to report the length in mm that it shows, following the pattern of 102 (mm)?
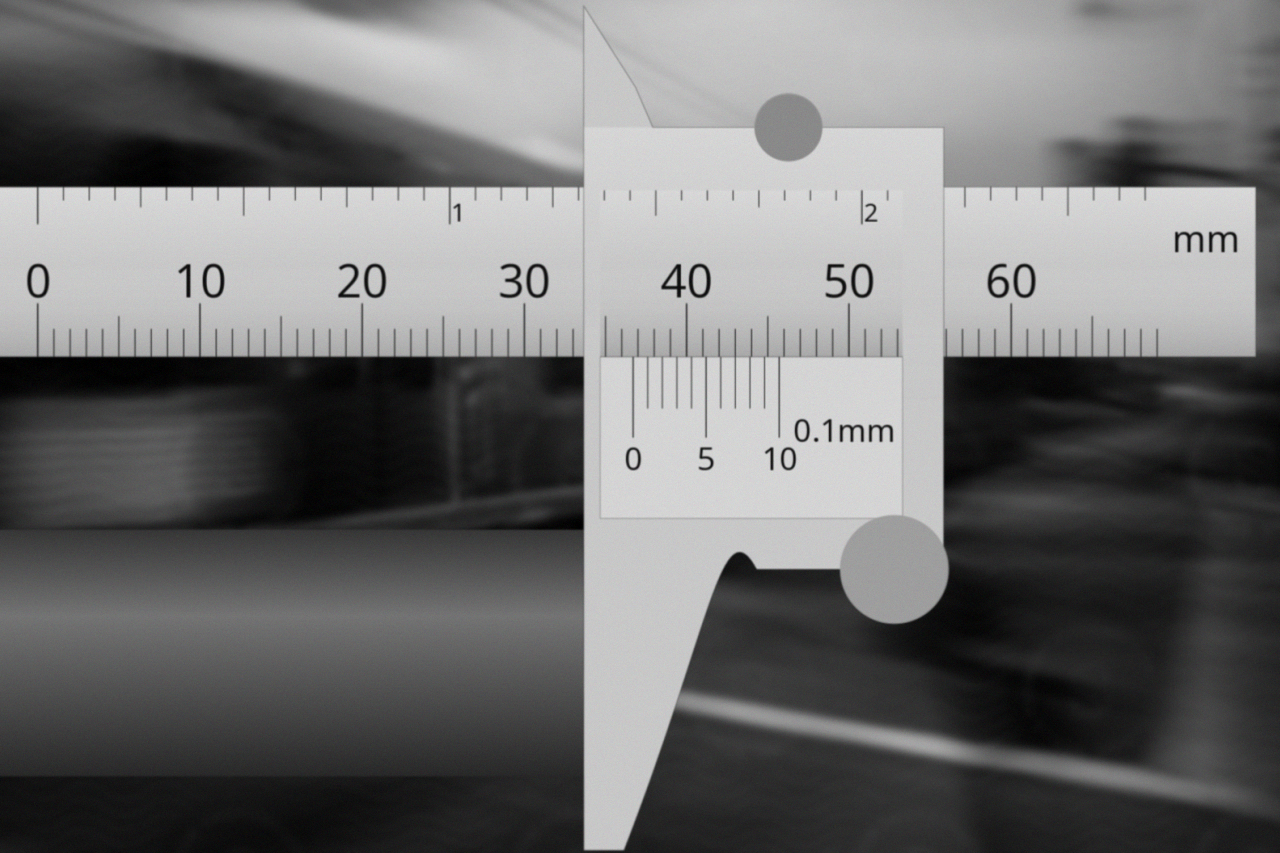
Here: 36.7 (mm)
